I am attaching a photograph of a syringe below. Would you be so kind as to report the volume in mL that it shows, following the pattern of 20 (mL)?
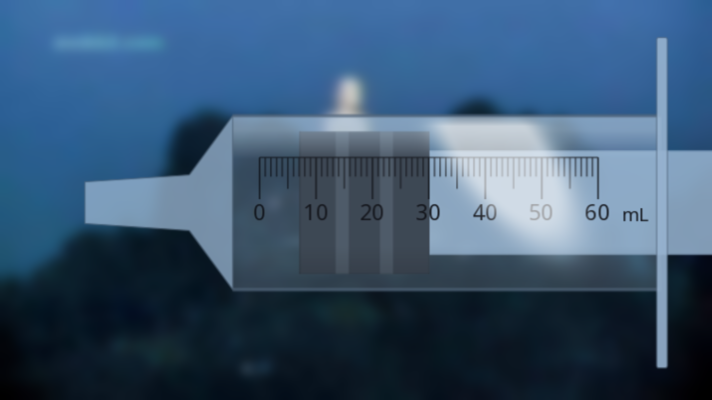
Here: 7 (mL)
